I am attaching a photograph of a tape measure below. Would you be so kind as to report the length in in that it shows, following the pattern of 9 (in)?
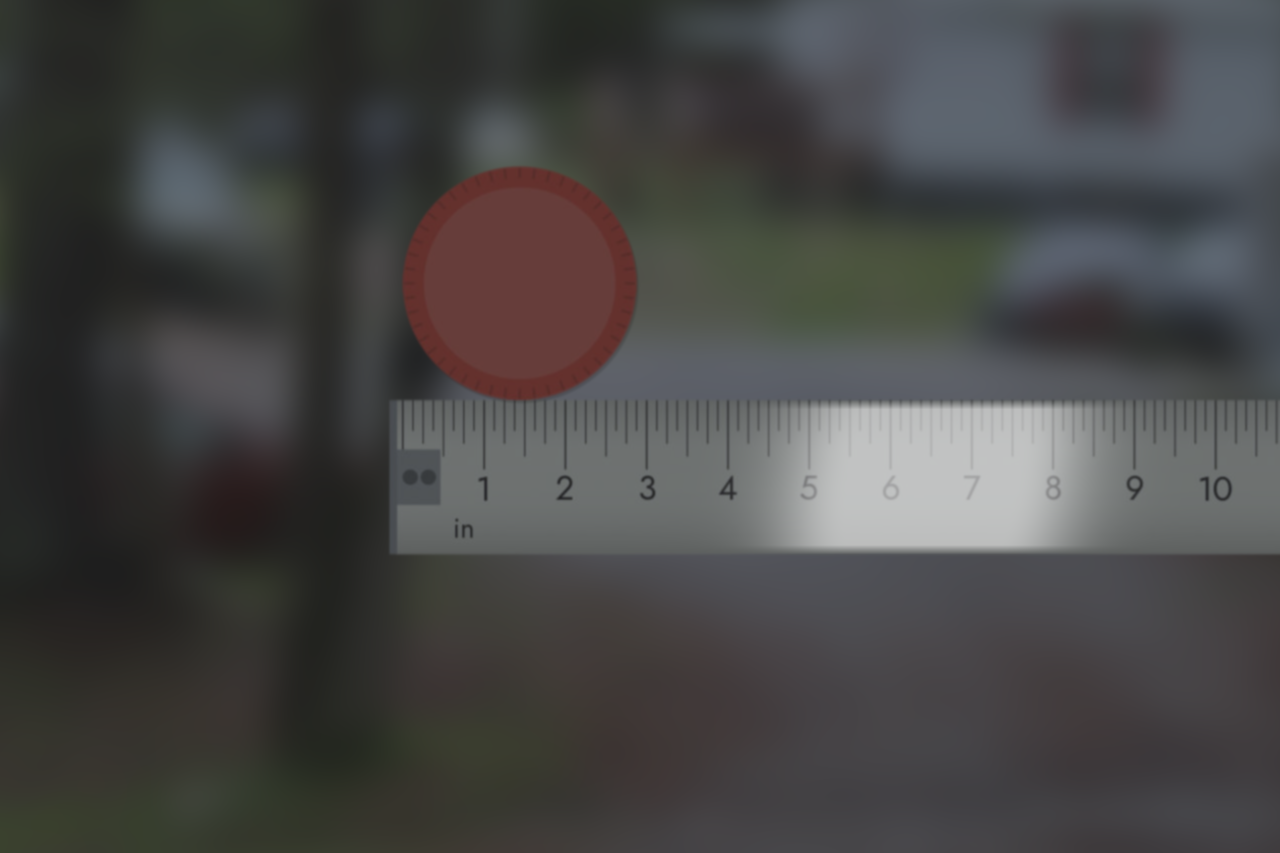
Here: 2.875 (in)
